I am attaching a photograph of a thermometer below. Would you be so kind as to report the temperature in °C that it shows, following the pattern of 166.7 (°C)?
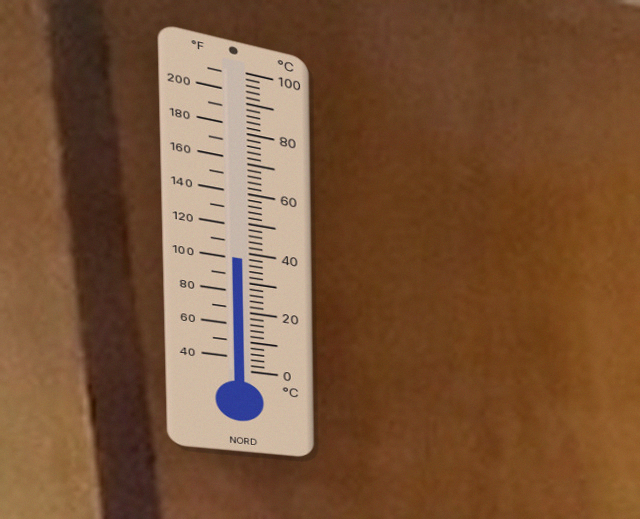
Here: 38 (°C)
